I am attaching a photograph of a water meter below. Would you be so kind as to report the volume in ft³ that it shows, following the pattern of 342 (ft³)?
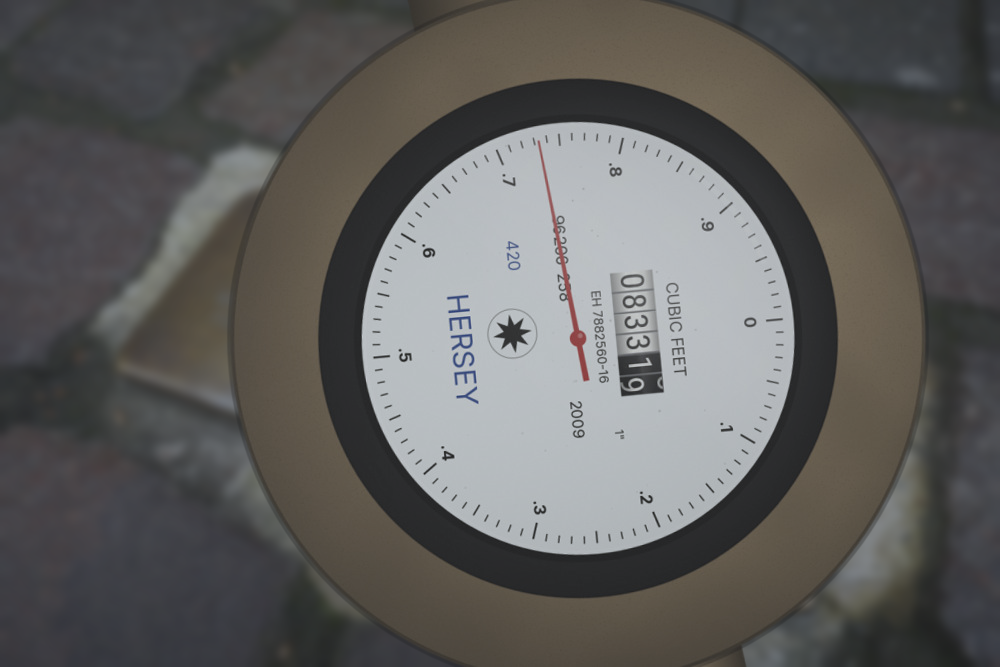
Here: 83318.73 (ft³)
